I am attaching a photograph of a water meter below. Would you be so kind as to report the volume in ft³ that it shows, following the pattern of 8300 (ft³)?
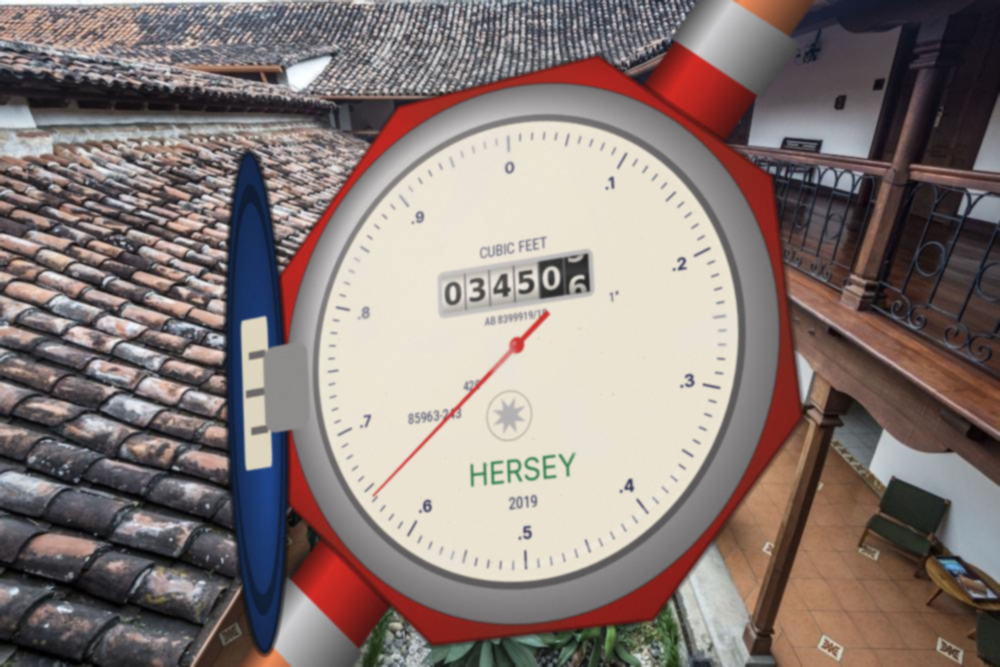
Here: 34505.64 (ft³)
